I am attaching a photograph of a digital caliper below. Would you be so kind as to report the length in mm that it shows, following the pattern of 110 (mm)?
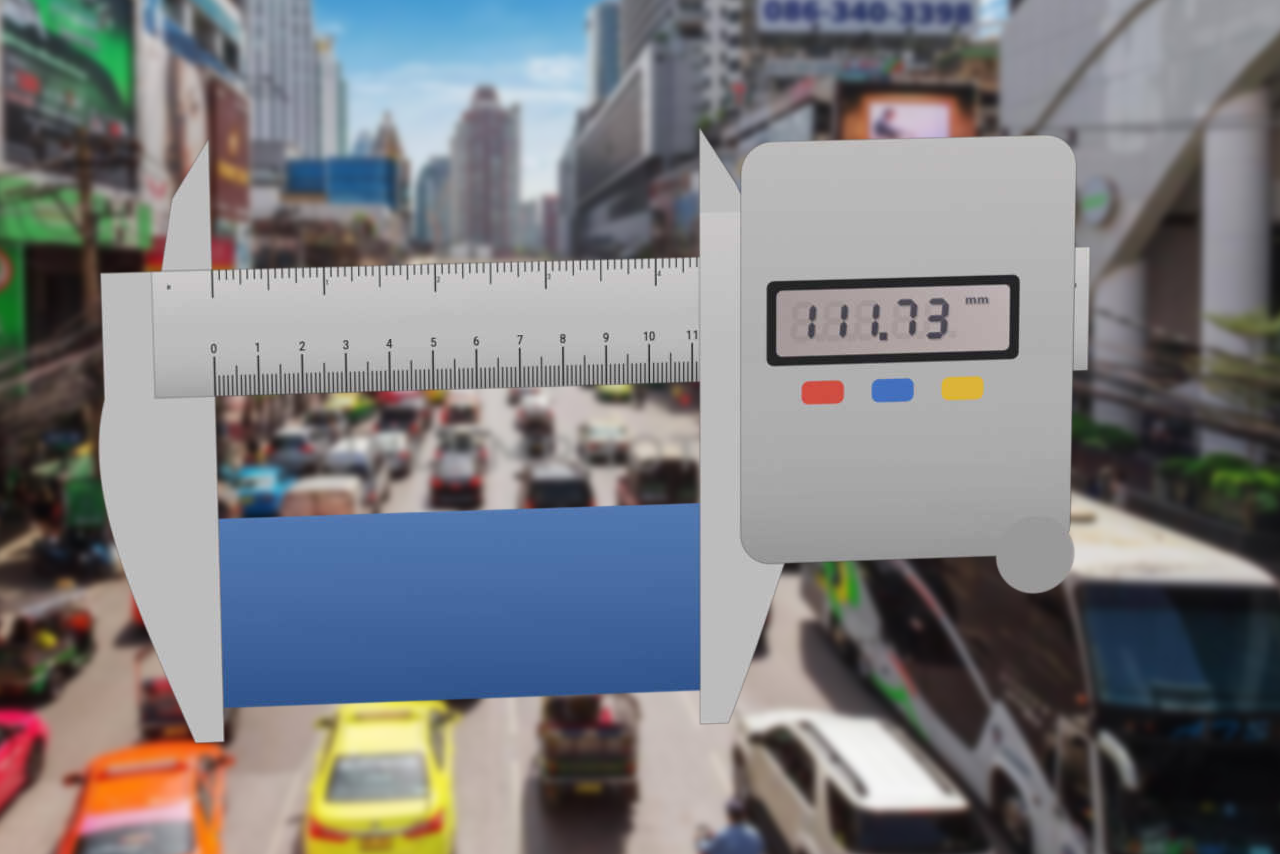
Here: 111.73 (mm)
